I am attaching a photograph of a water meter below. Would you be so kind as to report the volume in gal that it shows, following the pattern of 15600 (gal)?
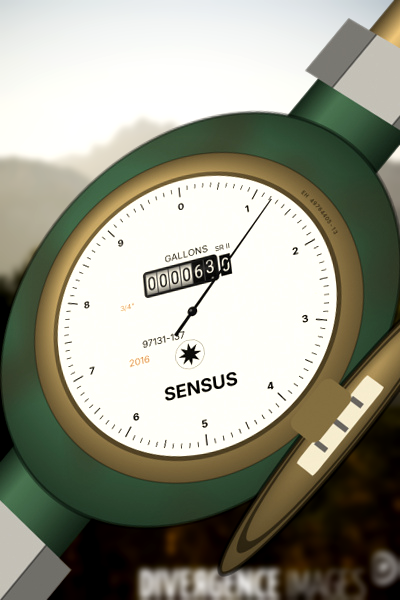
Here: 631.2 (gal)
